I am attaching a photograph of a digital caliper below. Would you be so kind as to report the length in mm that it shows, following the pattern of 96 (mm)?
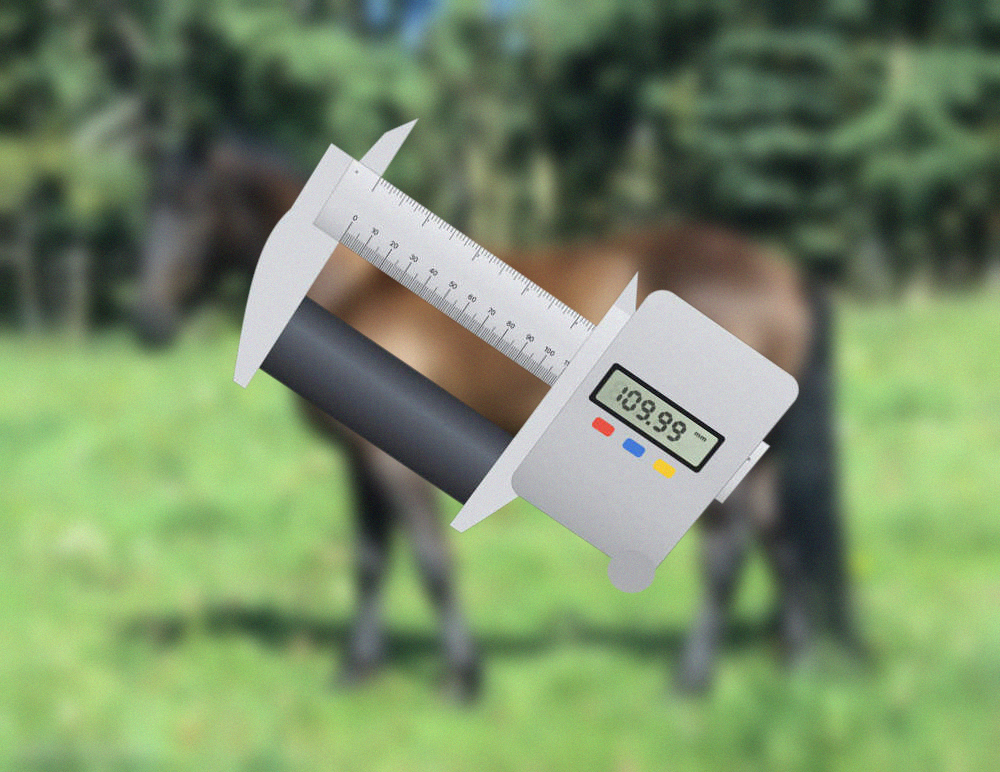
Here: 109.99 (mm)
